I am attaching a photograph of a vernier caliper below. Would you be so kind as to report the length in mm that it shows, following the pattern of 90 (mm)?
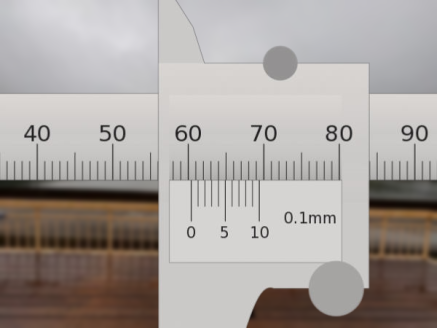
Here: 60.4 (mm)
